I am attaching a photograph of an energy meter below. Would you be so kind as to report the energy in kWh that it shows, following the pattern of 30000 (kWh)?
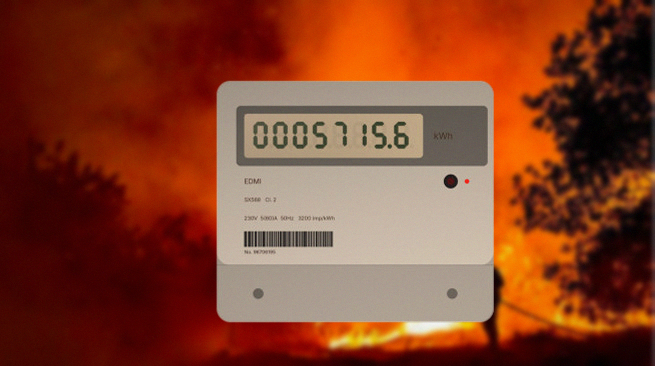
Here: 5715.6 (kWh)
